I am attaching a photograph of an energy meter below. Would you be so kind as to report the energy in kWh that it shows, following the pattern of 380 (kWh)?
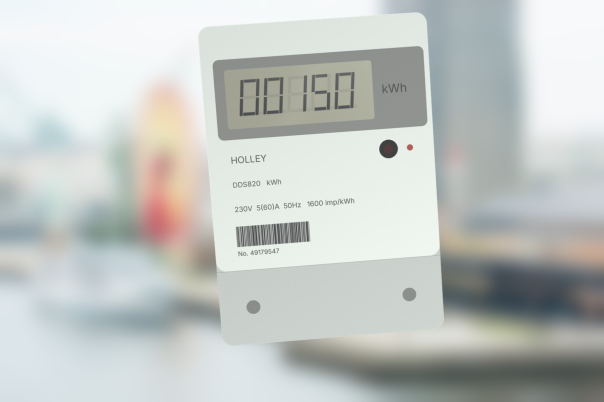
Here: 150 (kWh)
